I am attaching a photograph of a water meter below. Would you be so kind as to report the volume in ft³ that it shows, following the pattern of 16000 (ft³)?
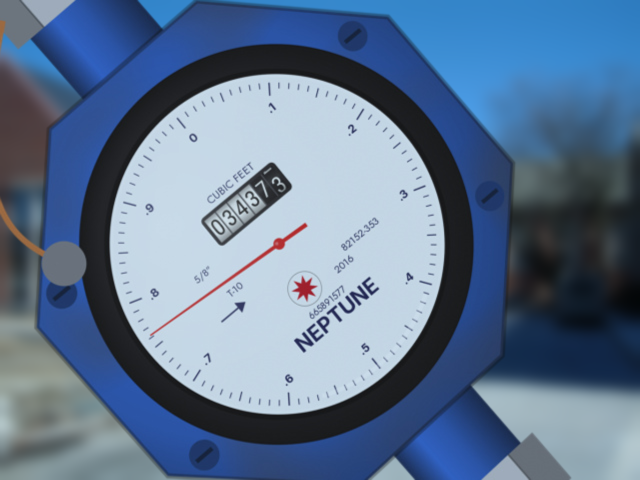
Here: 34372.76 (ft³)
